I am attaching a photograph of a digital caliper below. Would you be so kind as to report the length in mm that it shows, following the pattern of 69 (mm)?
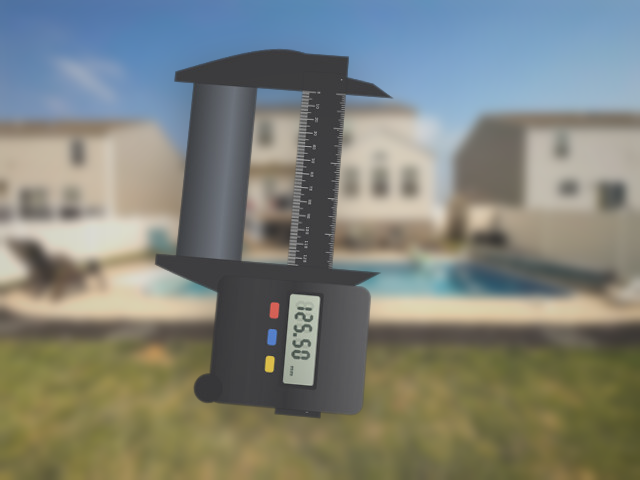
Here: 125.50 (mm)
